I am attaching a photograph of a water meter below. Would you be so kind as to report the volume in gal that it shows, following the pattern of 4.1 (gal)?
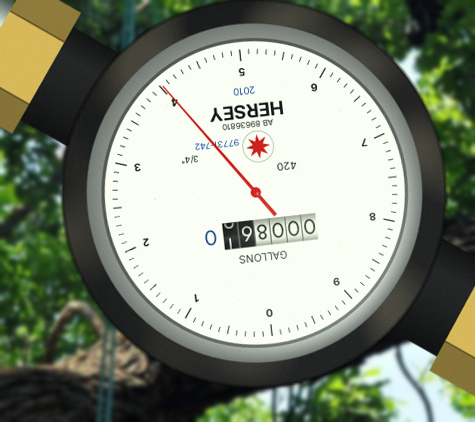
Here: 8614.0 (gal)
